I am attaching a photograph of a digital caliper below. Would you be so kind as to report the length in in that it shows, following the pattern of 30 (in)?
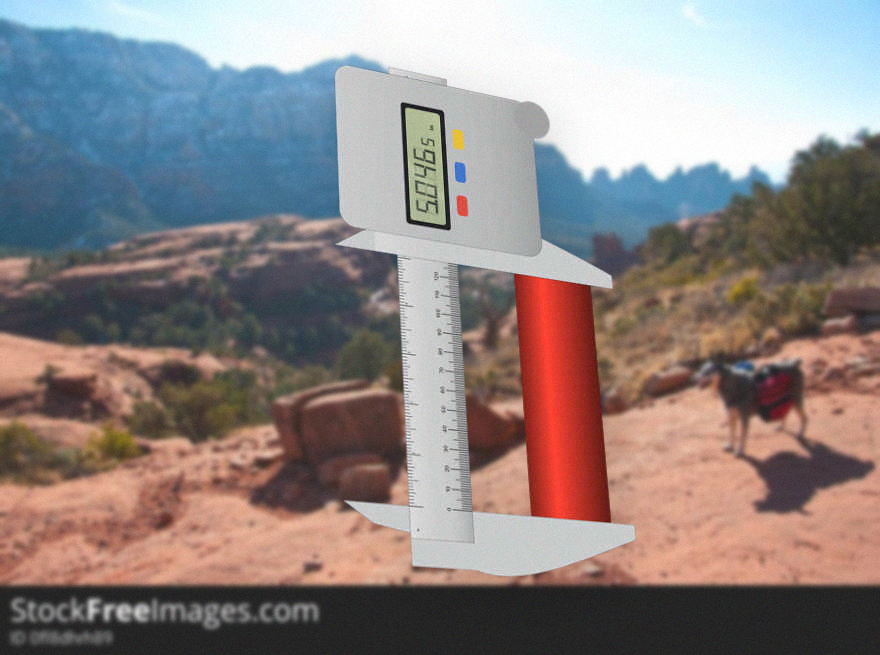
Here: 5.0465 (in)
